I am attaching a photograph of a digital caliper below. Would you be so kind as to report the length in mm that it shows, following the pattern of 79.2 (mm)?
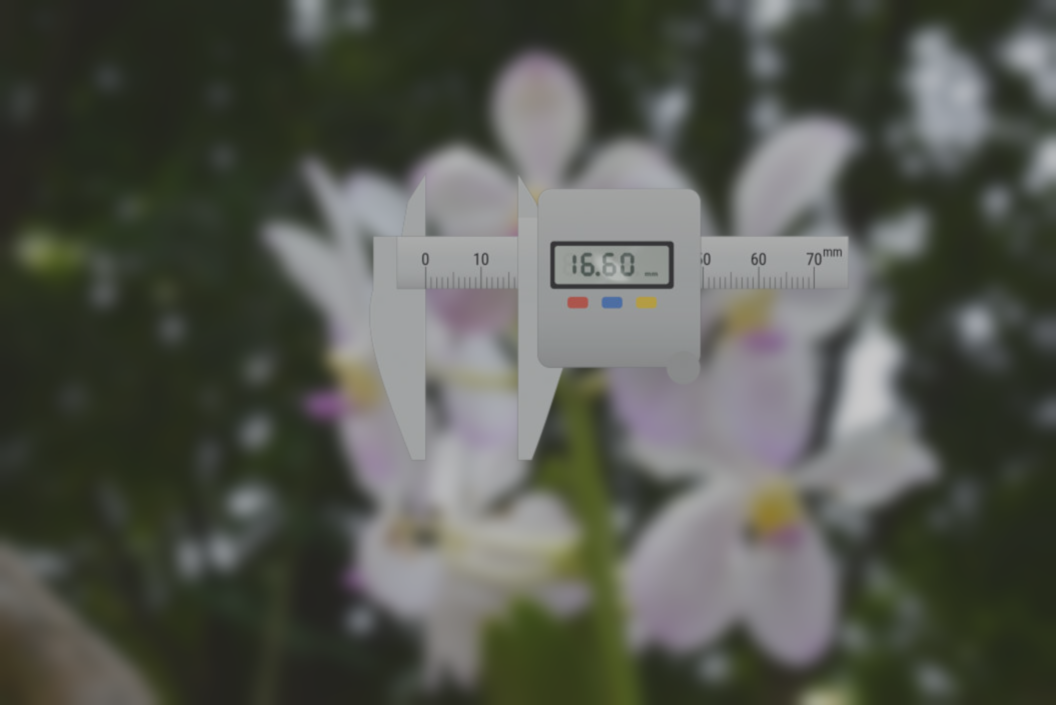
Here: 16.60 (mm)
